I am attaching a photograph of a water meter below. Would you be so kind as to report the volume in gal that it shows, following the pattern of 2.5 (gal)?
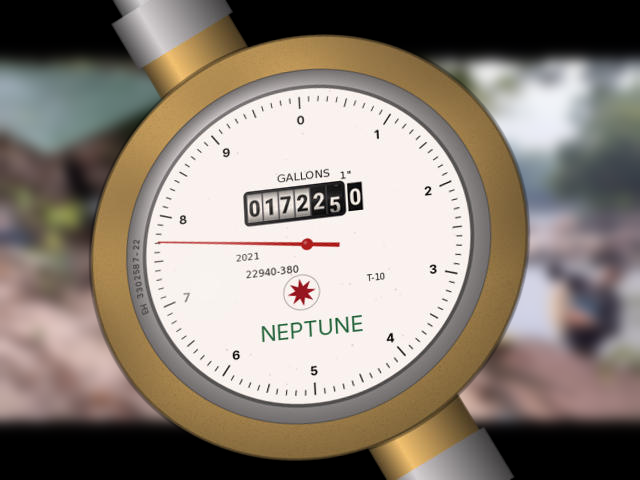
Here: 172247.7 (gal)
